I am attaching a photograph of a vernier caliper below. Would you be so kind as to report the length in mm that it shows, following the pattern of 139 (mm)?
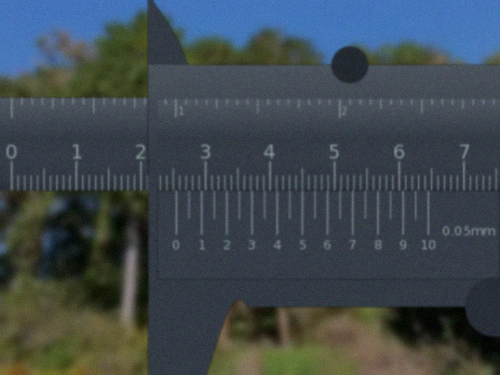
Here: 25.5 (mm)
